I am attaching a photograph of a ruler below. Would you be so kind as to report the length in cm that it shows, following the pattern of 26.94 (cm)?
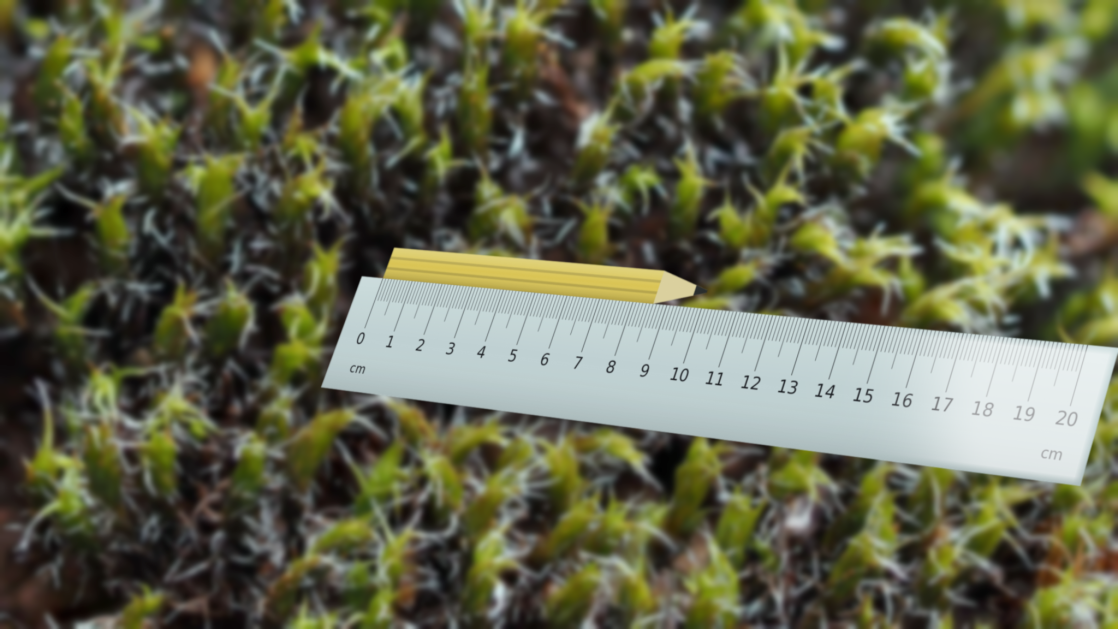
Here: 10 (cm)
